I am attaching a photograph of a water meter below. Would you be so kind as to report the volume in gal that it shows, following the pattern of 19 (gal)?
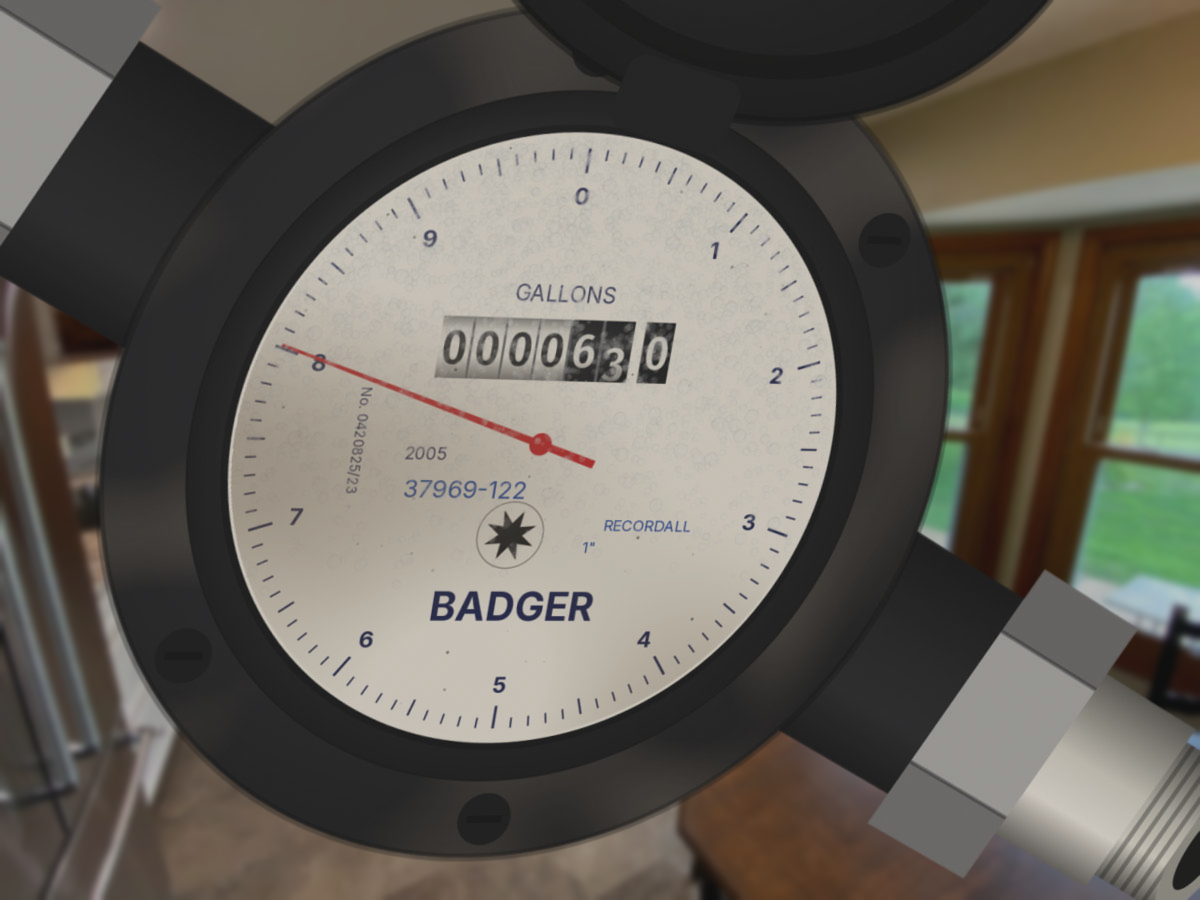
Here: 628.0 (gal)
